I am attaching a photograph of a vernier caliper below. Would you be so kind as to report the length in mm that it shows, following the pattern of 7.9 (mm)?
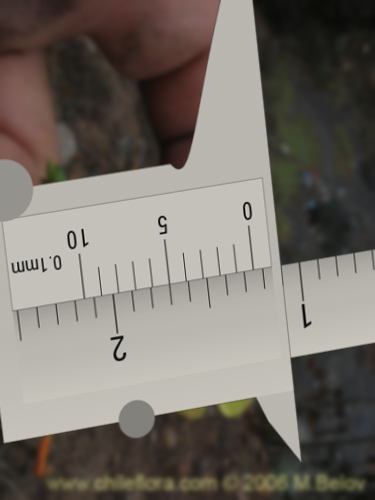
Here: 12.5 (mm)
